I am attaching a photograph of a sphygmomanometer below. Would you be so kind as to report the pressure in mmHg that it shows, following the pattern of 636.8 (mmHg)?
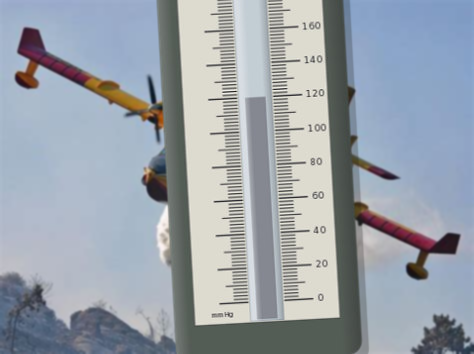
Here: 120 (mmHg)
